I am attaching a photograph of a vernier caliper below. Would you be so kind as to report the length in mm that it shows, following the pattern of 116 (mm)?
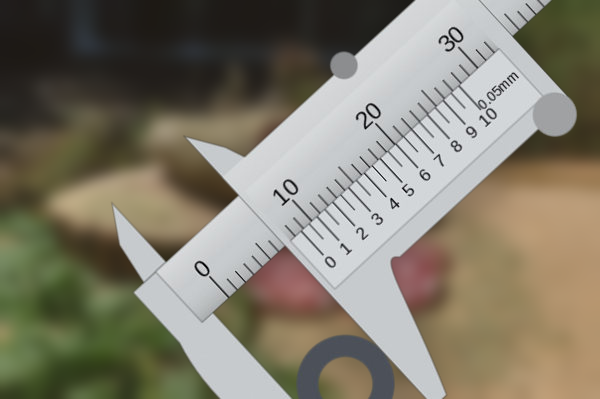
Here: 8.7 (mm)
